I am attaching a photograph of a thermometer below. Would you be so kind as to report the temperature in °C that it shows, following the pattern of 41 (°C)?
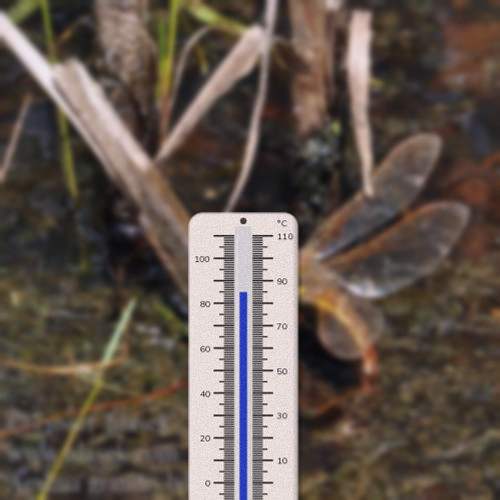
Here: 85 (°C)
